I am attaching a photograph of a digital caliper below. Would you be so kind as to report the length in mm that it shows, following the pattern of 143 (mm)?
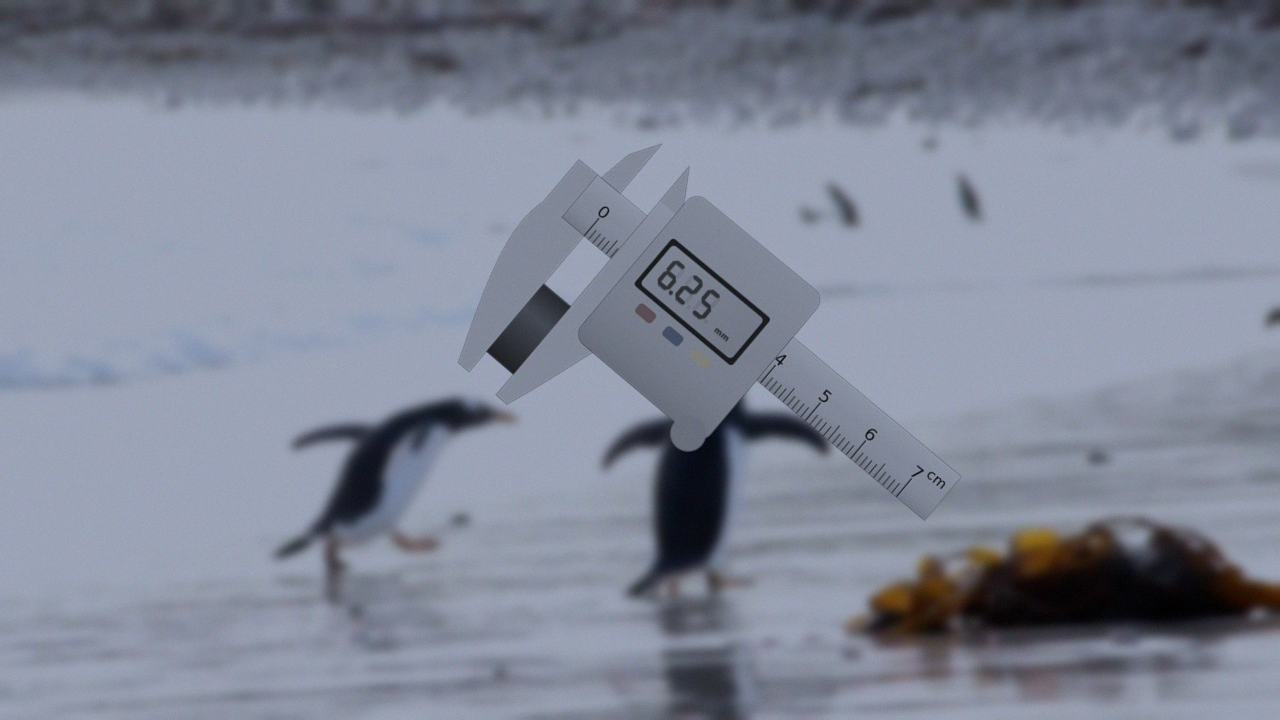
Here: 6.25 (mm)
